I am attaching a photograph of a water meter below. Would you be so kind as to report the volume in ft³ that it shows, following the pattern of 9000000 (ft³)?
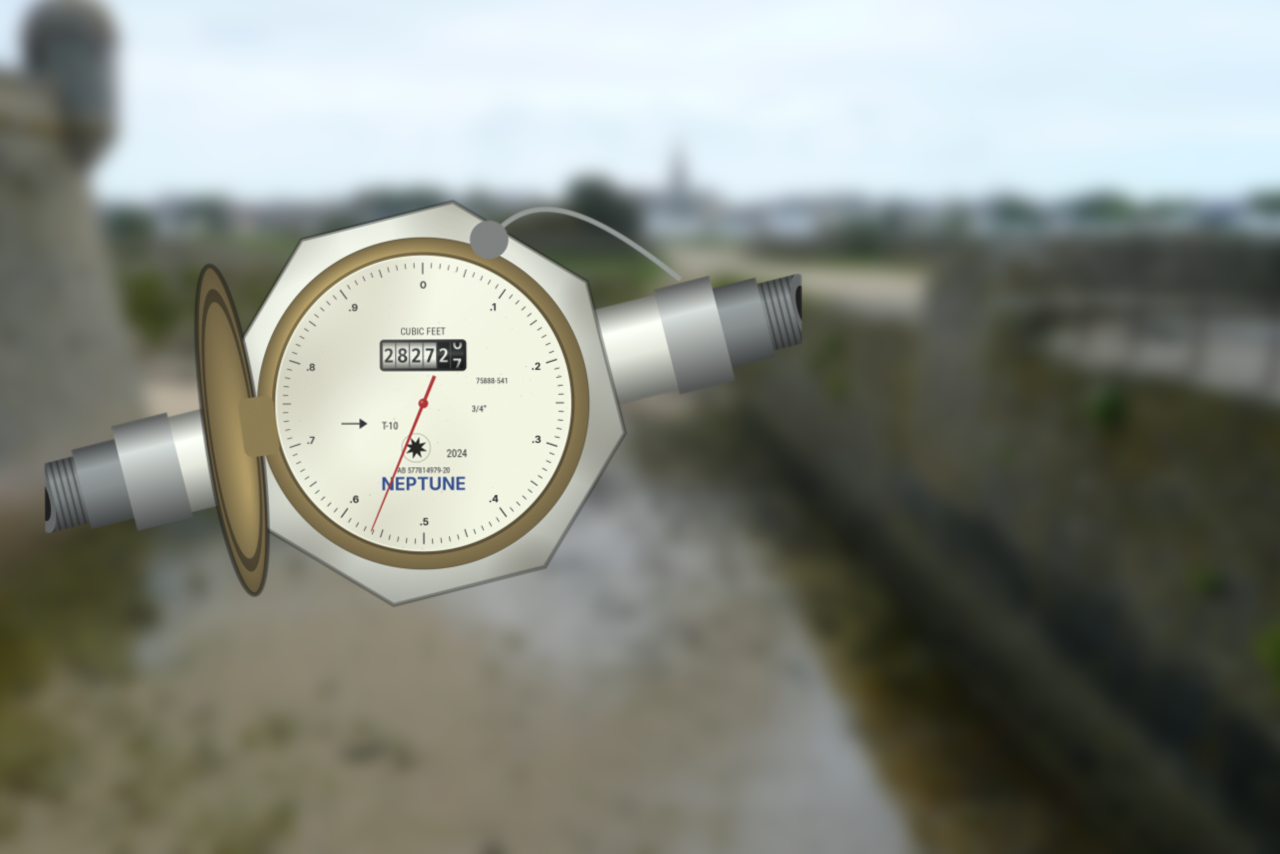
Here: 282726.56 (ft³)
